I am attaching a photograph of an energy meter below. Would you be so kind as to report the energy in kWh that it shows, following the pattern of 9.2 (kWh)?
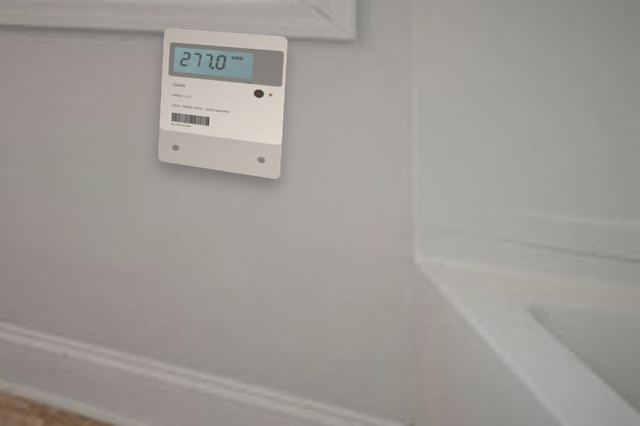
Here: 277.0 (kWh)
